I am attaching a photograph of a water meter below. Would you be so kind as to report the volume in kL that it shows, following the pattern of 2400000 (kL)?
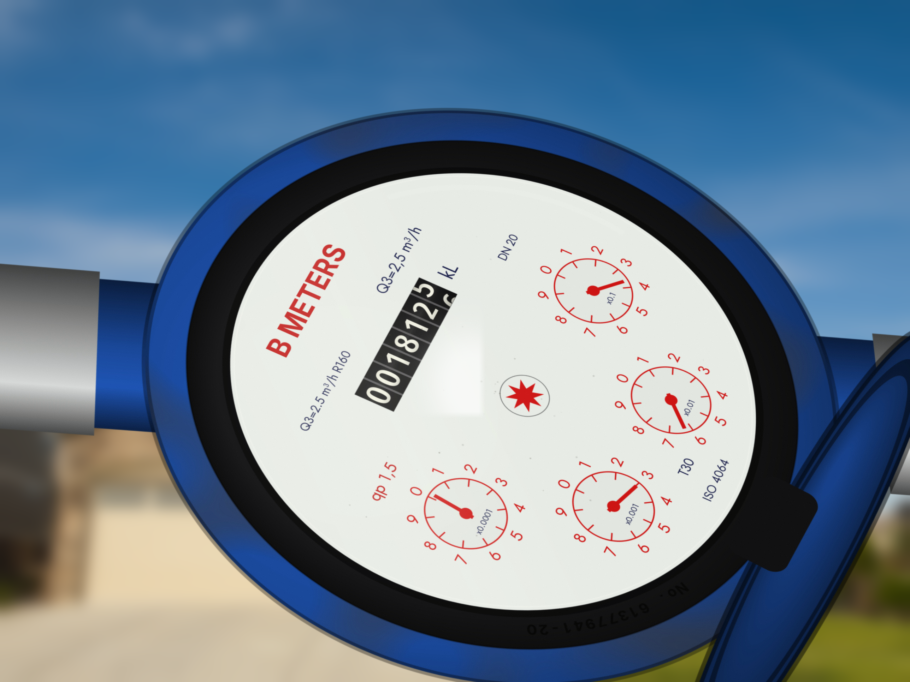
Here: 18125.3630 (kL)
